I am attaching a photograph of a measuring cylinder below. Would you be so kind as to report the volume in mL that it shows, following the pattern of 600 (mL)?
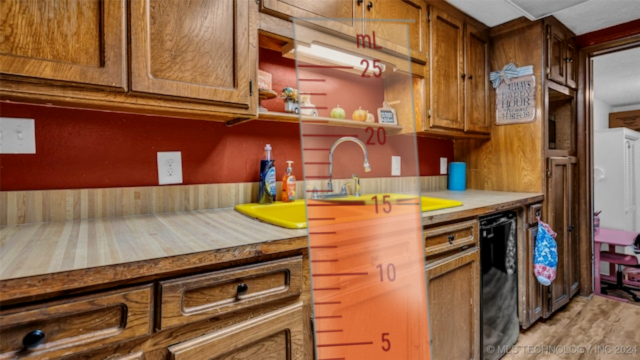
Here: 15 (mL)
